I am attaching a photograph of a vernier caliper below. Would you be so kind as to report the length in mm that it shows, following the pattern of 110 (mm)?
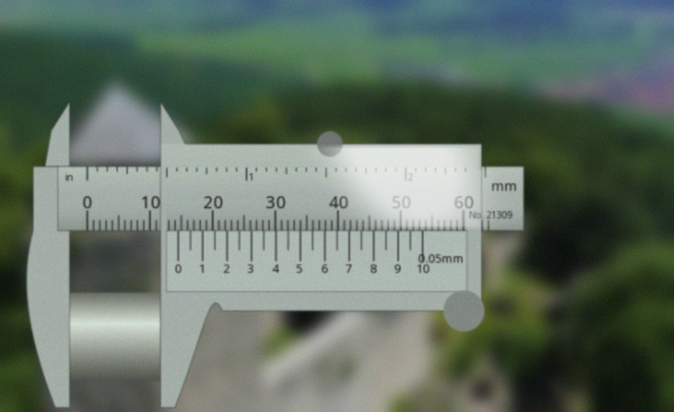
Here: 14.5 (mm)
